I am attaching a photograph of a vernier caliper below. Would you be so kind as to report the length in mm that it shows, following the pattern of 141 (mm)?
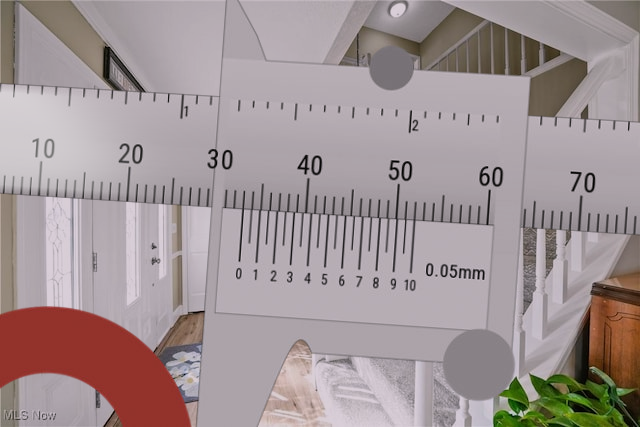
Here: 33.0 (mm)
